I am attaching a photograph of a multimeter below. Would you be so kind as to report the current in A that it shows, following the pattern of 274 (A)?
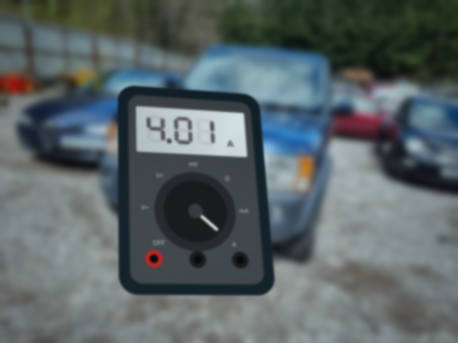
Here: 4.01 (A)
